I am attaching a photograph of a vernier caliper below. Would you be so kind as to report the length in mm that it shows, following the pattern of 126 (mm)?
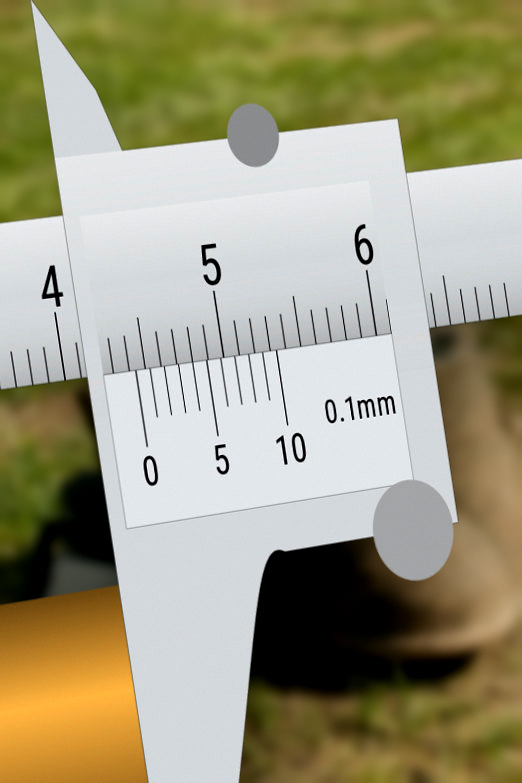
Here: 44.4 (mm)
